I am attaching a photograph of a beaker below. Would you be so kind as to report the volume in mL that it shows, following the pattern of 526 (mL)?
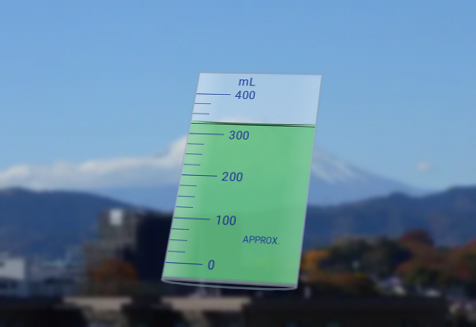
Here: 325 (mL)
